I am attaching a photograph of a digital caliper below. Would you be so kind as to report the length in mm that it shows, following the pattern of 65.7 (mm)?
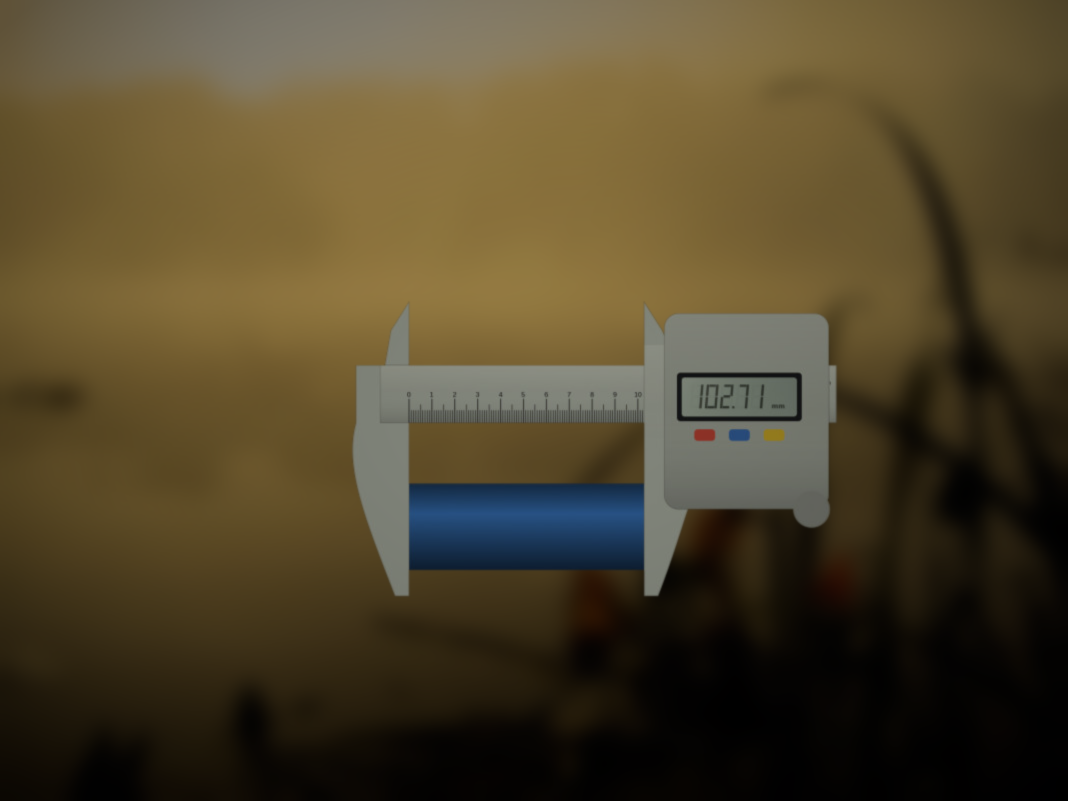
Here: 102.71 (mm)
